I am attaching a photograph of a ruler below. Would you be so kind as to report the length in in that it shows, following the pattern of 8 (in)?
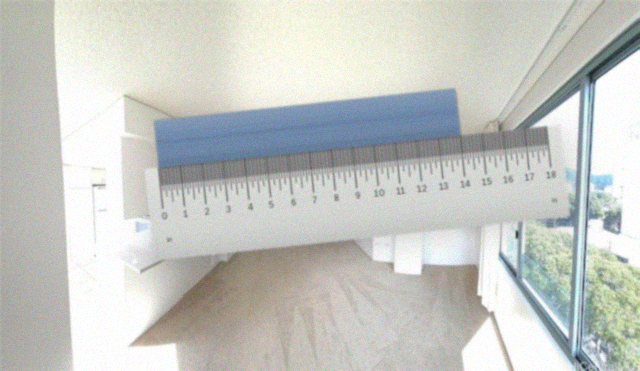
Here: 14 (in)
